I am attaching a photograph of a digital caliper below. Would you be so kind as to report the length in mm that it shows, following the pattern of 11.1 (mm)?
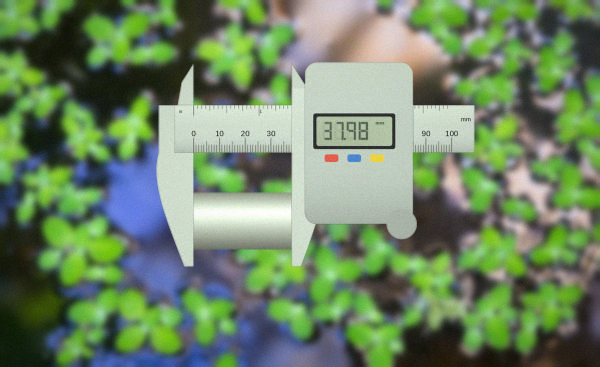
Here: 37.98 (mm)
